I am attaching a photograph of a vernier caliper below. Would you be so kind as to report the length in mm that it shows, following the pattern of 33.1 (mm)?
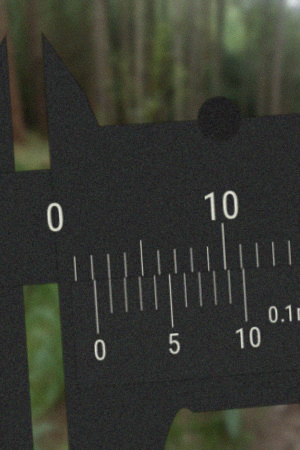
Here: 2.1 (mm)
